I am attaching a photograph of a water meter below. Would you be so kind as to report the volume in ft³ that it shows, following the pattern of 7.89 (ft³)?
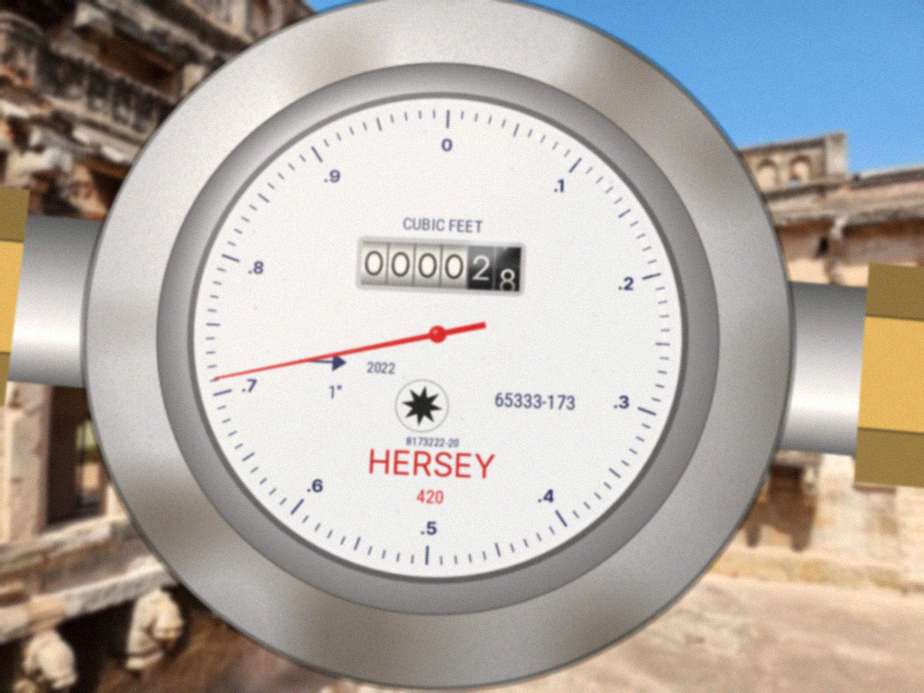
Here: 27.71 (ft³)
